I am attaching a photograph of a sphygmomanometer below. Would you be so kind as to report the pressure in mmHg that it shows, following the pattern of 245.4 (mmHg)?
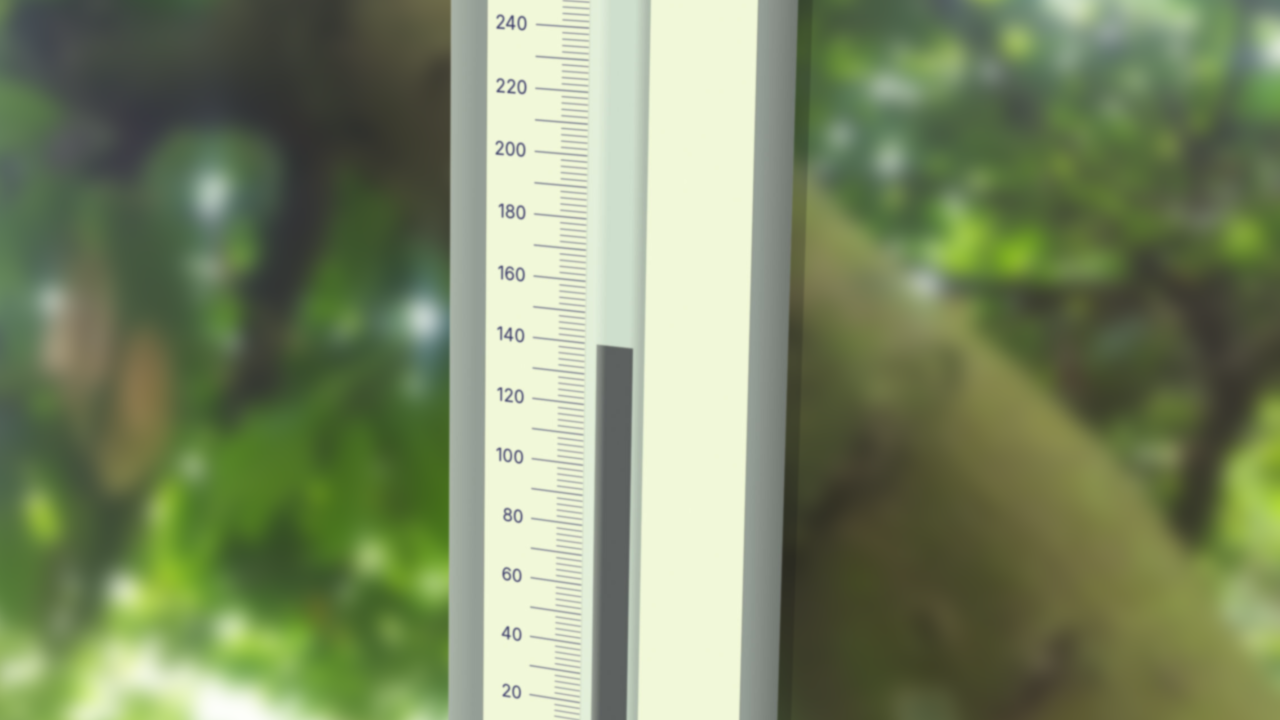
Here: 140 (mmHg)
